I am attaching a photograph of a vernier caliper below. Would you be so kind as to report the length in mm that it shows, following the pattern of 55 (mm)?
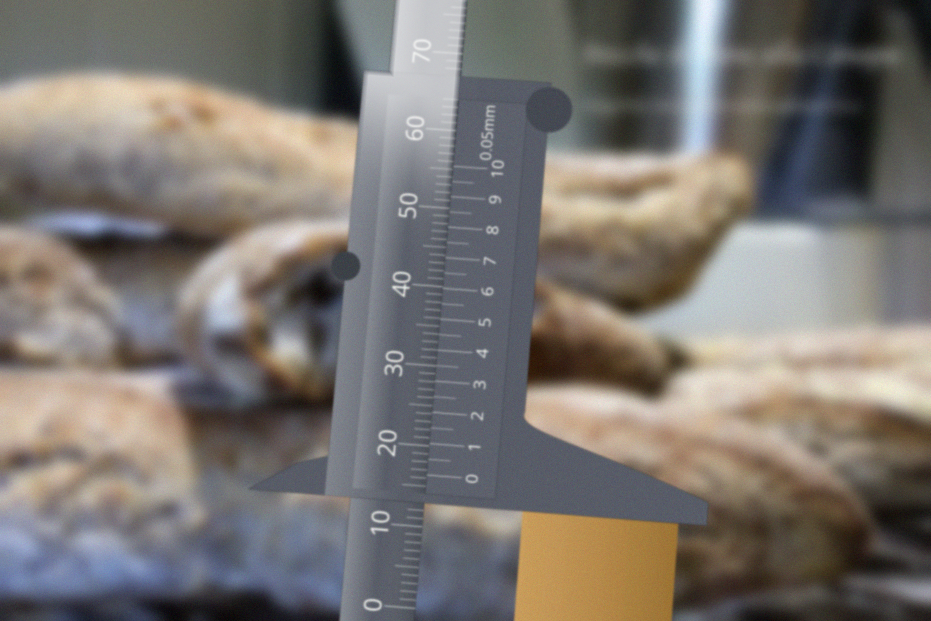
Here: 16.4 (mm)
